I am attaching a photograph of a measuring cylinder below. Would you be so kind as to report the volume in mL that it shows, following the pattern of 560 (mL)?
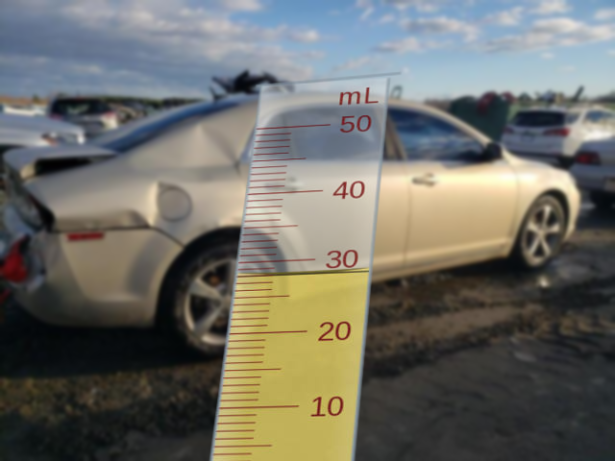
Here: 28 (mL)
